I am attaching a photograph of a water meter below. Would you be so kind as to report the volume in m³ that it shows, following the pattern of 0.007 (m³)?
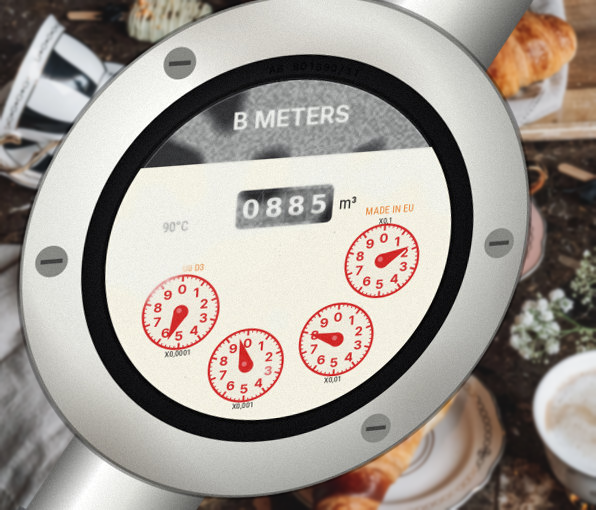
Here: 885.1795 (m³)
